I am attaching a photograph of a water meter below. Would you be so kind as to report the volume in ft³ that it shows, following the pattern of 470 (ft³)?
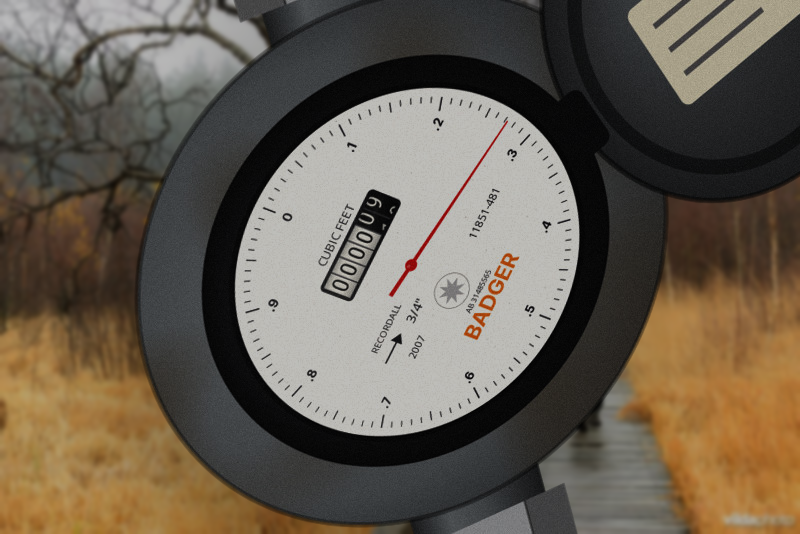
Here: 9.27 (ft³)
